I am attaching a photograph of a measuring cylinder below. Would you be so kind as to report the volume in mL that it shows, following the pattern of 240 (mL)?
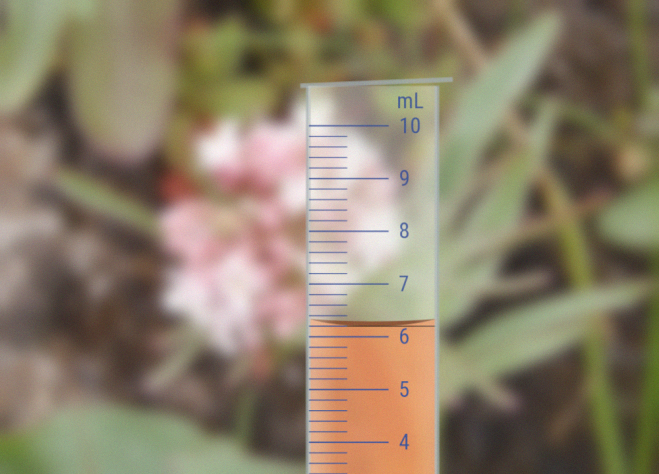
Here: 6.2 (mL)
